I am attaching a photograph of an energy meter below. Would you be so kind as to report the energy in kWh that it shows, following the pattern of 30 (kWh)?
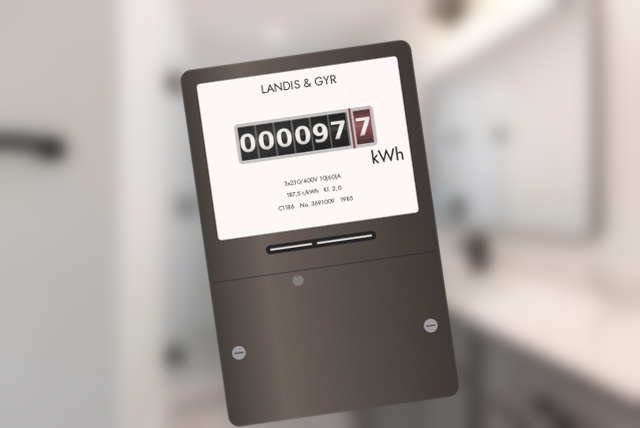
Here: 97.7 (kWh)
